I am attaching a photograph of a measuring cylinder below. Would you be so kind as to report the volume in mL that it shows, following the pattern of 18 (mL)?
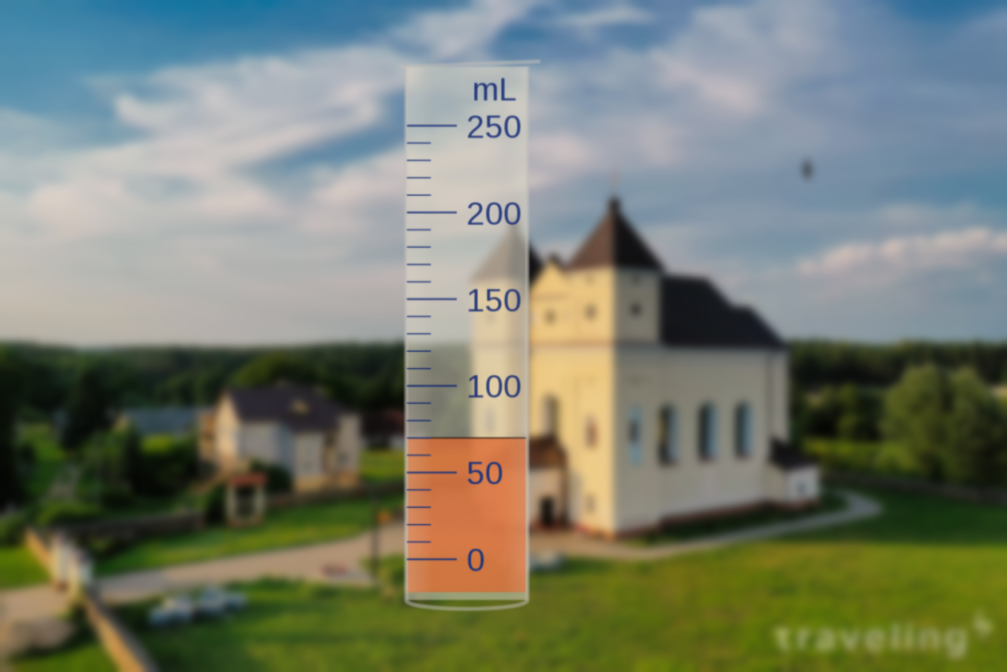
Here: 70 (mL)
